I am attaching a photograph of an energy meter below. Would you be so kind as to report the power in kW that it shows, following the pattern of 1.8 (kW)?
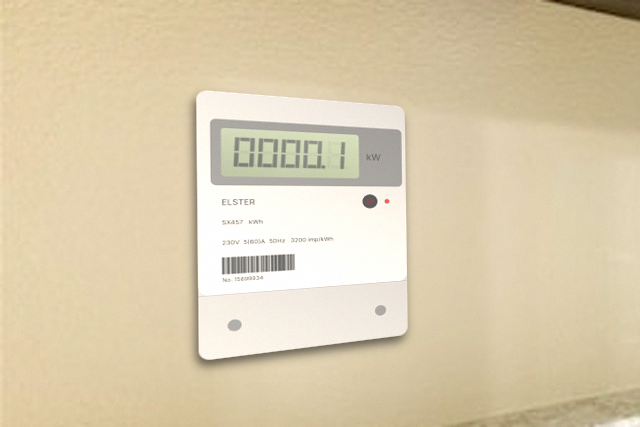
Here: 0.1 (kW)
